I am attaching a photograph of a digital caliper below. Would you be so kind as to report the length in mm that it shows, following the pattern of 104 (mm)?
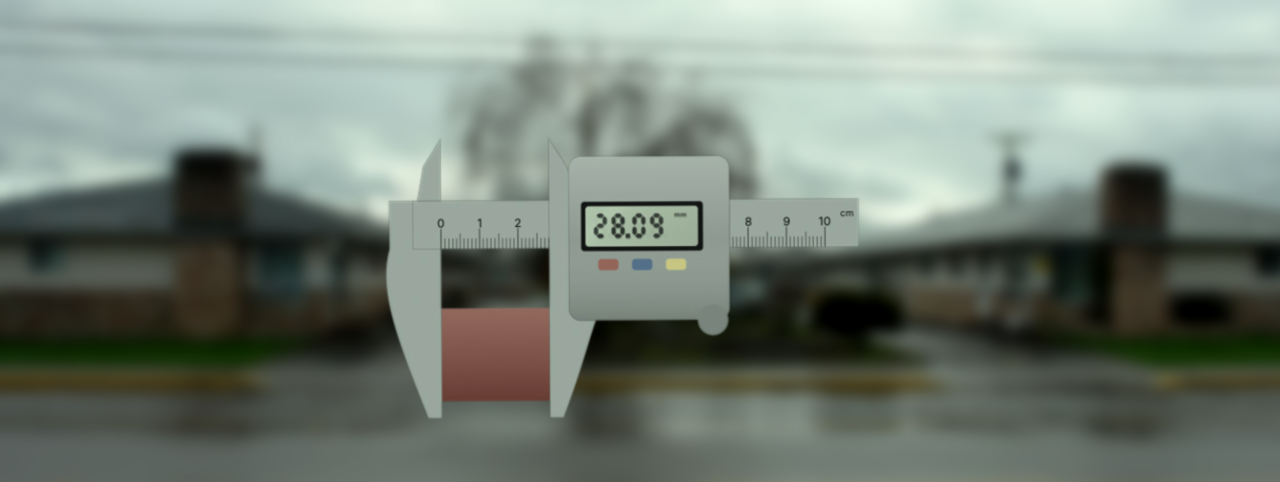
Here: 28.09 (mm)
